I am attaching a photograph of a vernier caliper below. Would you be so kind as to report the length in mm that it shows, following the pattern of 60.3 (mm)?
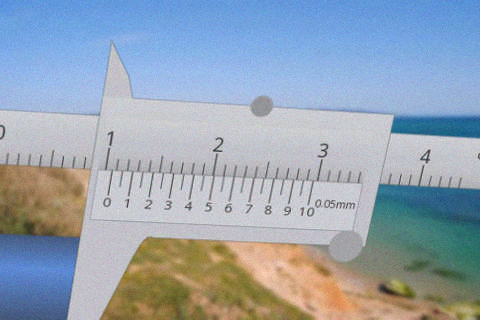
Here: 10.6 (mm)
